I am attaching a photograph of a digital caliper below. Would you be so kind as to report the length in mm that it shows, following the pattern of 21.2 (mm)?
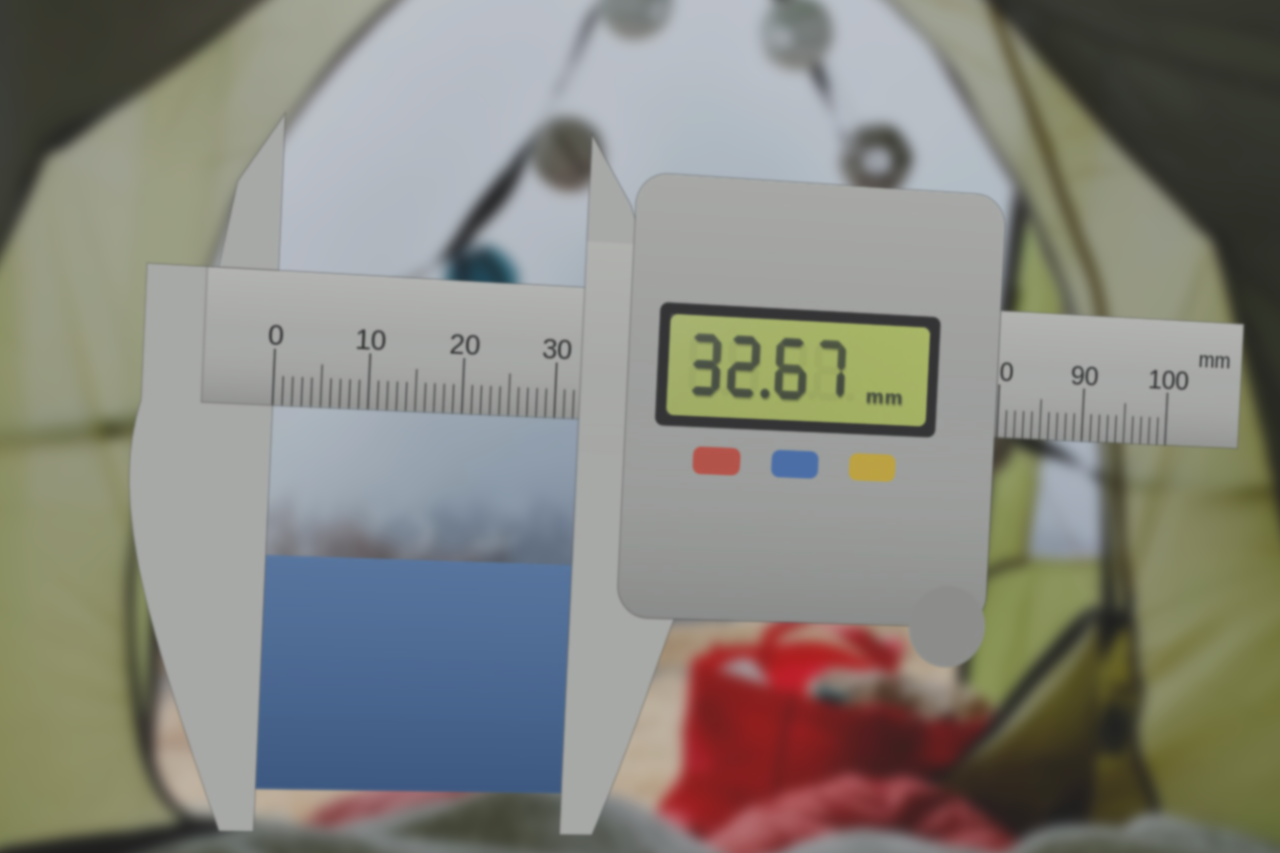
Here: 32.67 (mm)
